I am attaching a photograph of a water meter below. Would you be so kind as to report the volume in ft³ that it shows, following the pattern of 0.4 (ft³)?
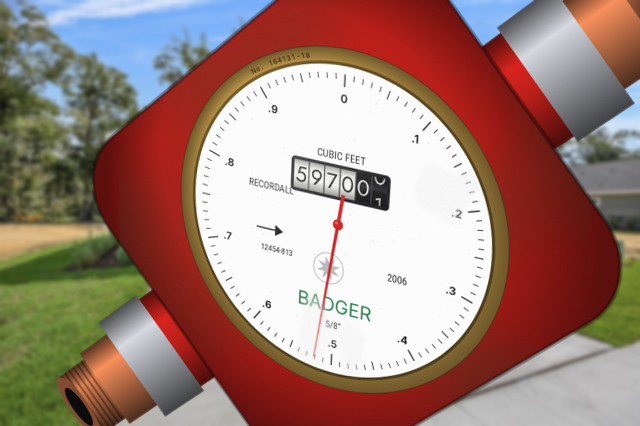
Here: 597000.52 (ft³)
